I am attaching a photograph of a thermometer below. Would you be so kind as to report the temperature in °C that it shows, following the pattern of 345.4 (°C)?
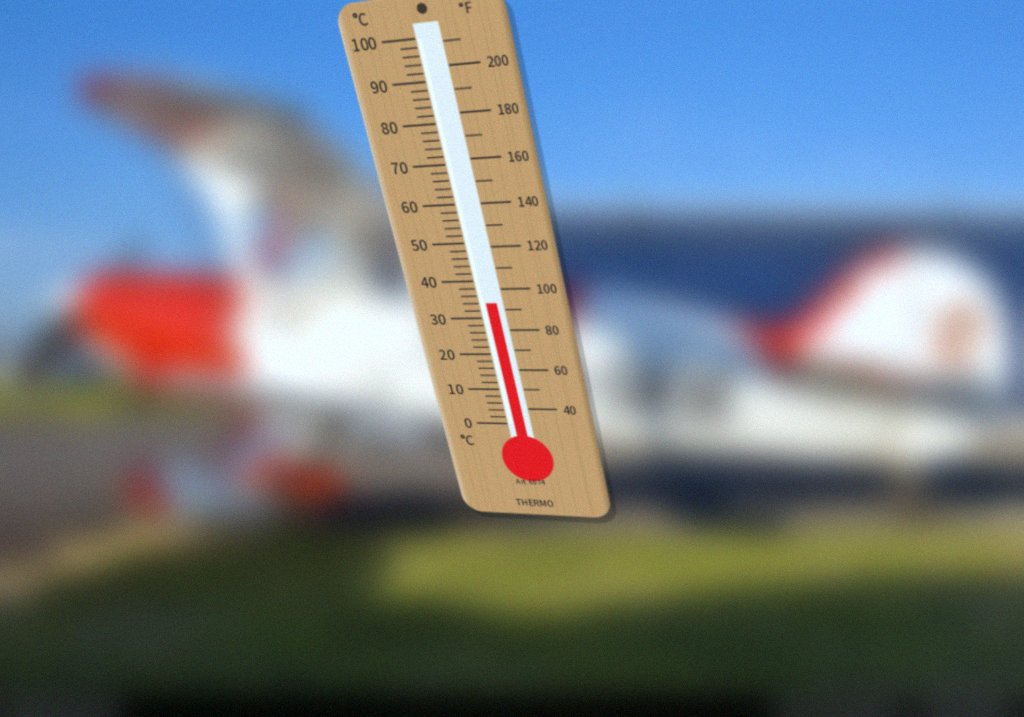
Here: 34 (°C)
